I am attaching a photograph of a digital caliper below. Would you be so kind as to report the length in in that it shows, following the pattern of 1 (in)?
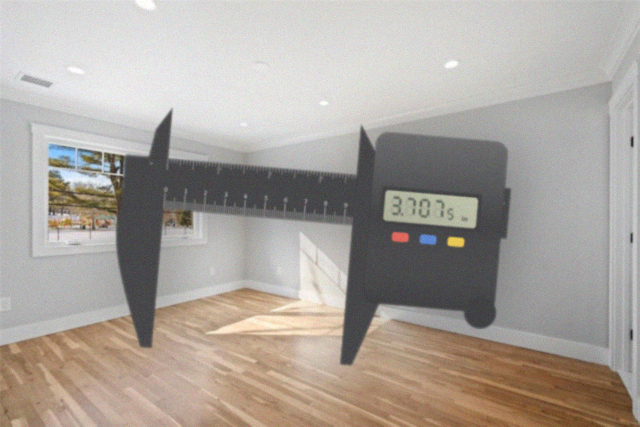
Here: 3.7075 (in)
